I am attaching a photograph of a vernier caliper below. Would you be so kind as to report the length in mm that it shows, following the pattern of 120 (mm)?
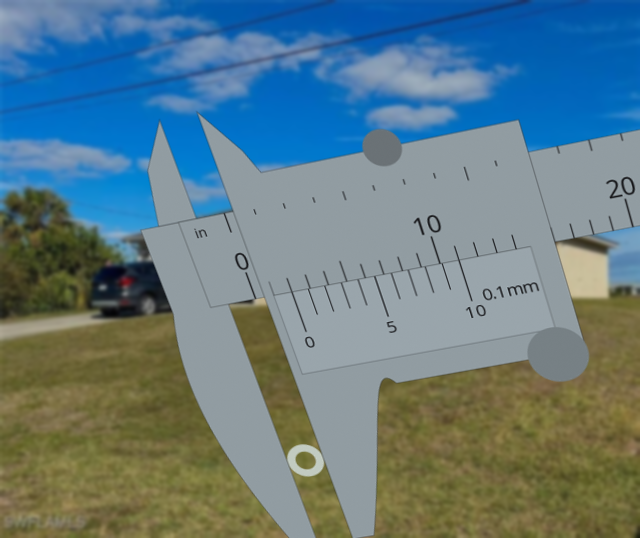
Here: 2.0 (mm)
